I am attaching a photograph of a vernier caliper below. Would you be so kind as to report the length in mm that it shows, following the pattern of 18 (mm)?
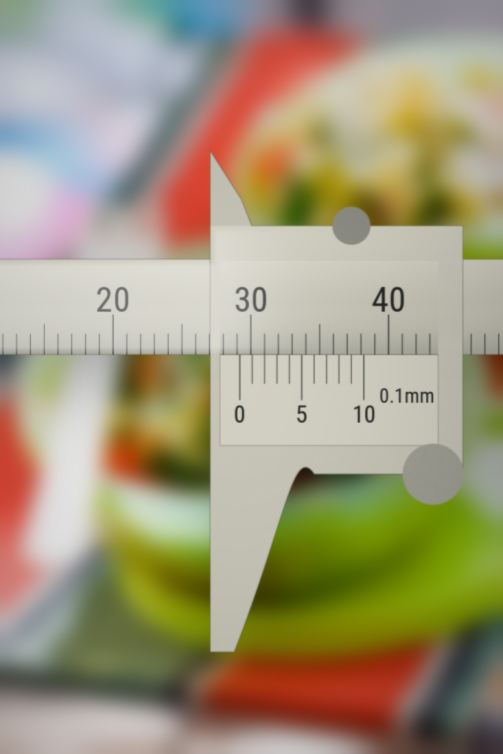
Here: 29.2 (mm)
